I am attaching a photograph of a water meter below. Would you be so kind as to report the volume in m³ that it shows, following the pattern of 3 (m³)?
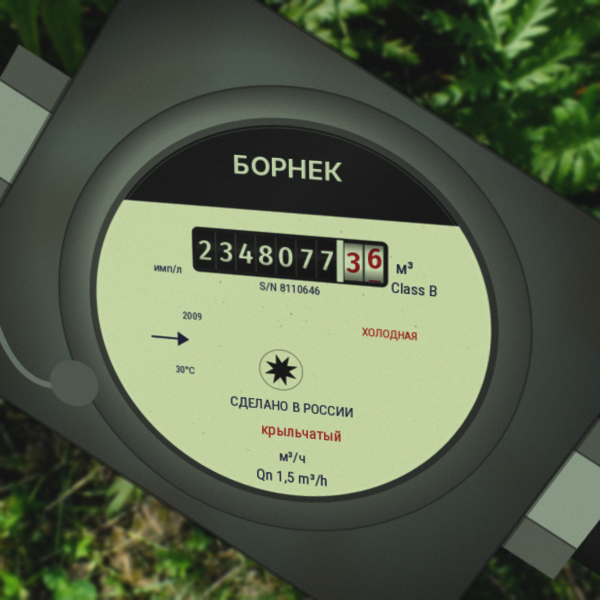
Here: 2348077.36 (m³)
